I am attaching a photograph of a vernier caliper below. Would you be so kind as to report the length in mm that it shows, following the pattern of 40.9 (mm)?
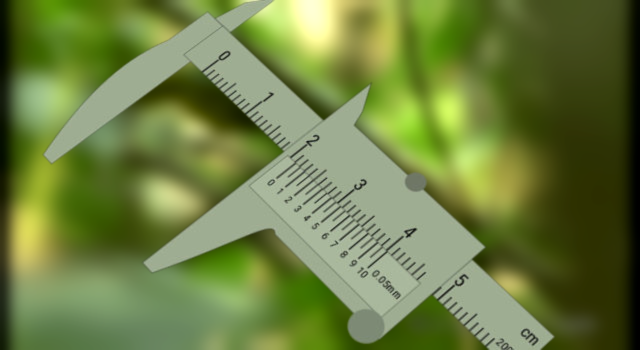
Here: 21.2 (mm)
